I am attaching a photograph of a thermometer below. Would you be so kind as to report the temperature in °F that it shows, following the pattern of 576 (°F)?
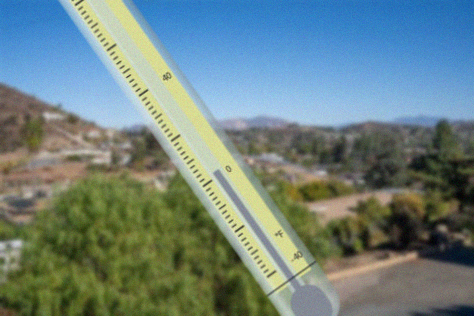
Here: 2 (°F)
